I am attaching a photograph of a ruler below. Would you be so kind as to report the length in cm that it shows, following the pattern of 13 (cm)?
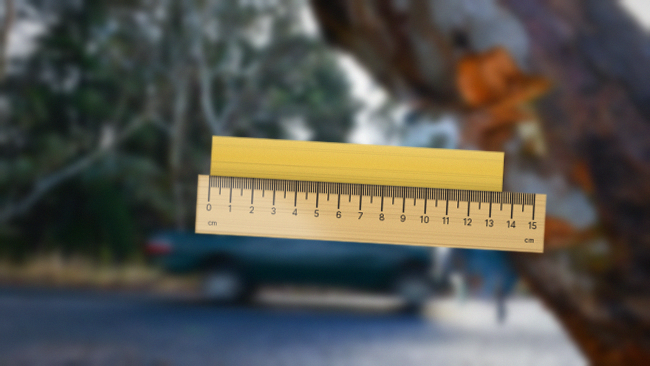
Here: 13.5 (cm)
